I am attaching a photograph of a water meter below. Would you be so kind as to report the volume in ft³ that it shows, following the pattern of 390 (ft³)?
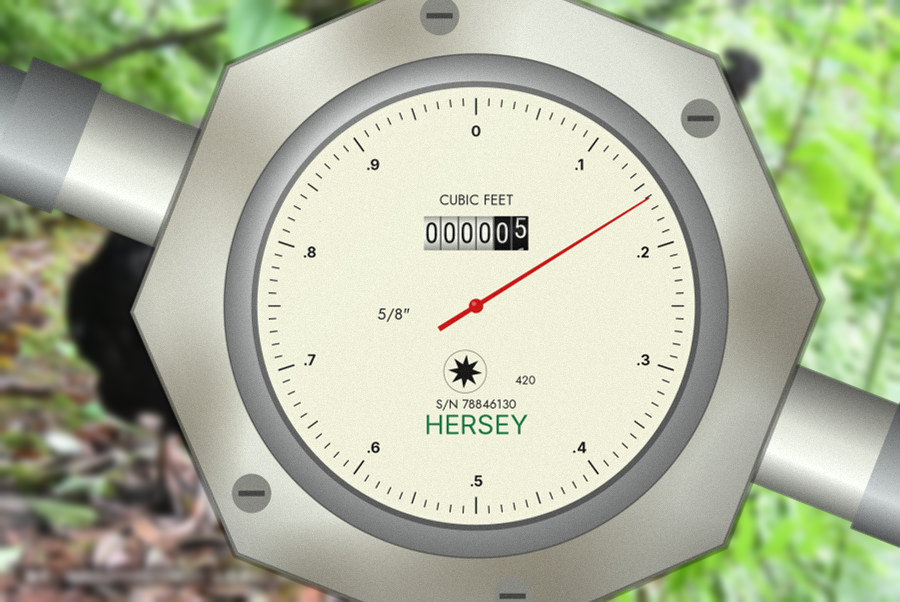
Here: 5.16 (ft³)
